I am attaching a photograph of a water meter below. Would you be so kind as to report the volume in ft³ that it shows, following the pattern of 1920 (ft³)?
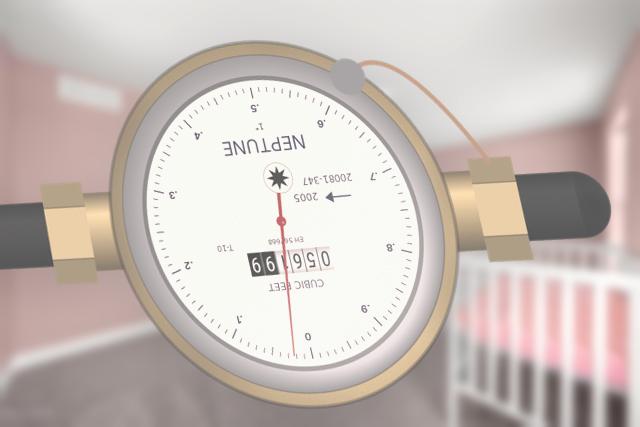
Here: 56199.02 (ft³)
